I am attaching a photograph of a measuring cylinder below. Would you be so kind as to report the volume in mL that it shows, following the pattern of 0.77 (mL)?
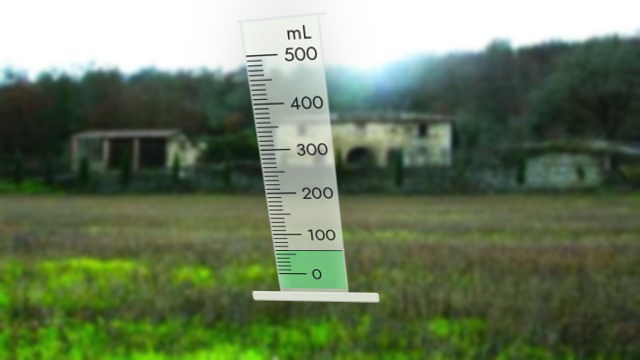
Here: 60 (mL)
